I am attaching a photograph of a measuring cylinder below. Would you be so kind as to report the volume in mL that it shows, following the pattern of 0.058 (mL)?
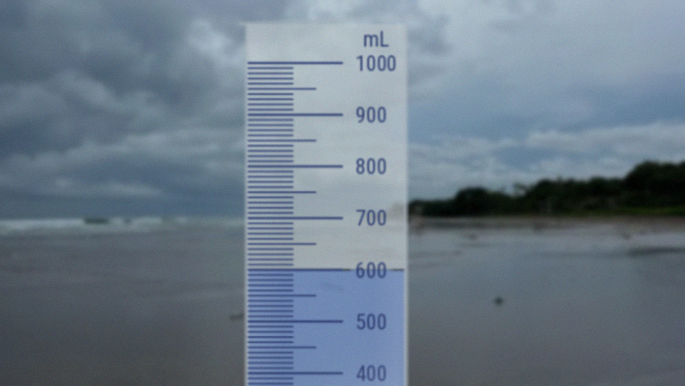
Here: 600 (mL)
